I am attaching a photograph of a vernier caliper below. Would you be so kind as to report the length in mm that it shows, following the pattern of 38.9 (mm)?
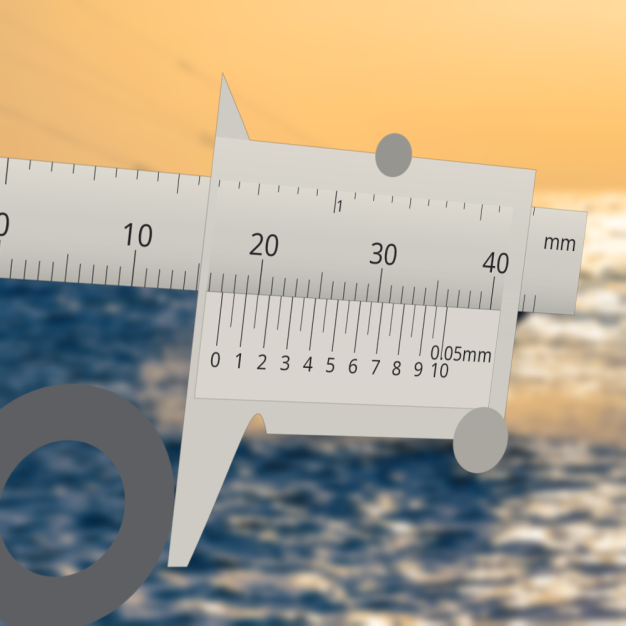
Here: 17.1 (mm)
